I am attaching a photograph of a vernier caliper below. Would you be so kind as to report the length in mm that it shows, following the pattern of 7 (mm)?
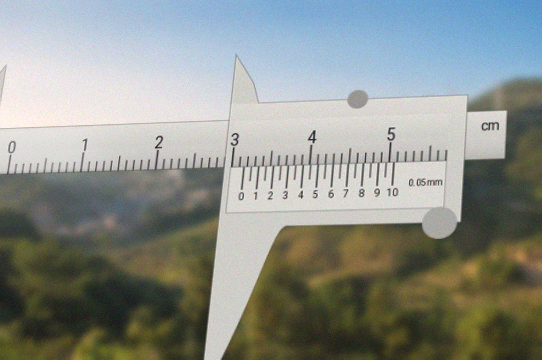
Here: 31.6 (mm)
